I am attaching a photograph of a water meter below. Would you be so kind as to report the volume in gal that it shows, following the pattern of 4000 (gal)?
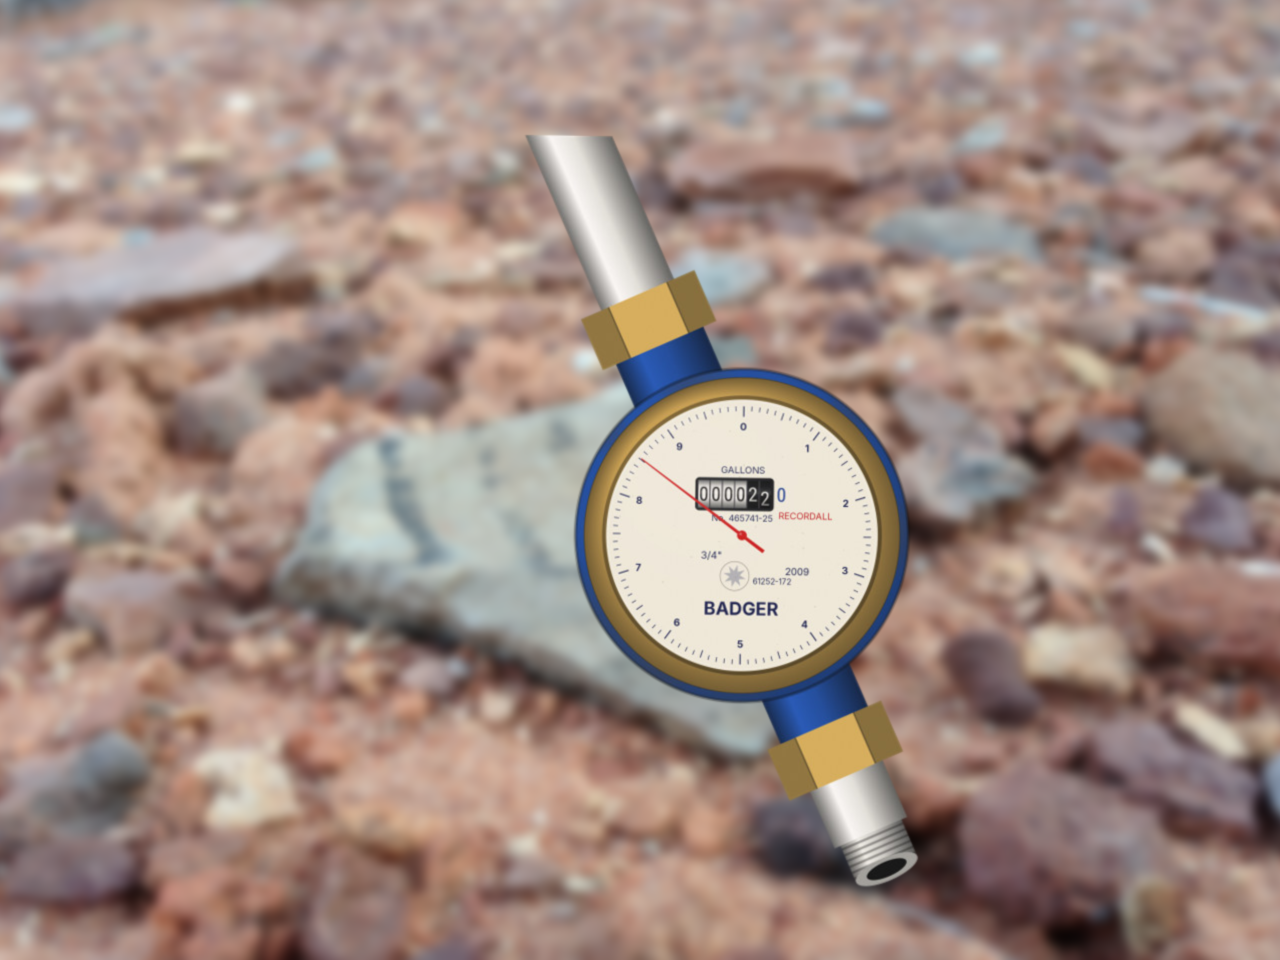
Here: 218.5 (gal)
